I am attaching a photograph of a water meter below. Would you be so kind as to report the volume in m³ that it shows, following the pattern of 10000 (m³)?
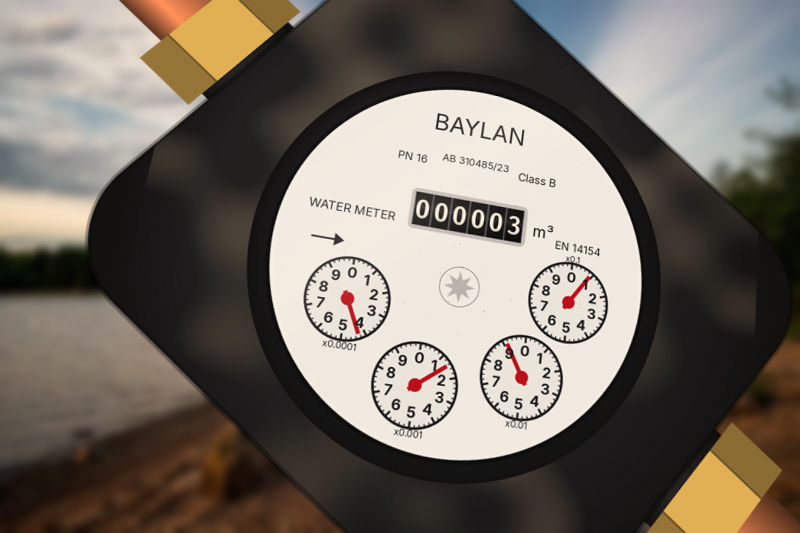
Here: 3.0914 (m³)
